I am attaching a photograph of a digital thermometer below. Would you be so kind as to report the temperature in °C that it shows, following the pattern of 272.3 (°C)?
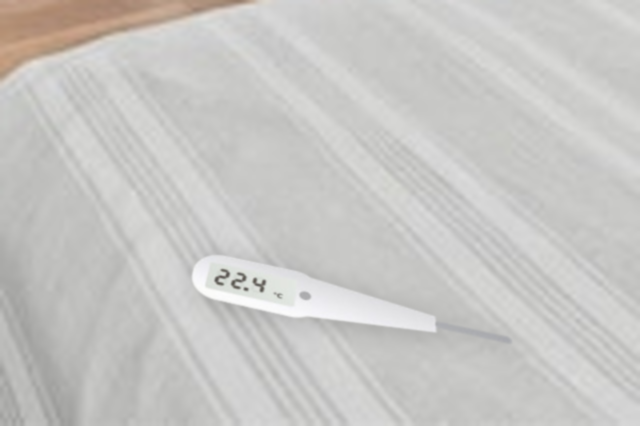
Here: 22.4 (°C)
